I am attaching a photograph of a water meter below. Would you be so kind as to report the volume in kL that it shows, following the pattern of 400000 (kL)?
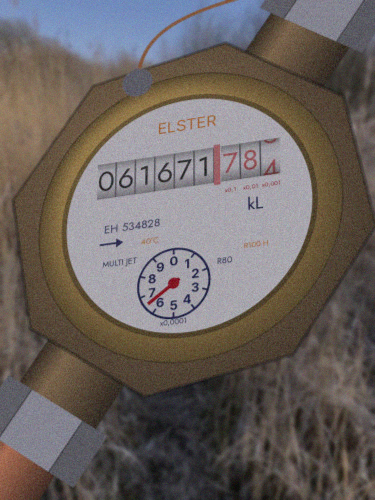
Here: 61671.7836 (kL)
